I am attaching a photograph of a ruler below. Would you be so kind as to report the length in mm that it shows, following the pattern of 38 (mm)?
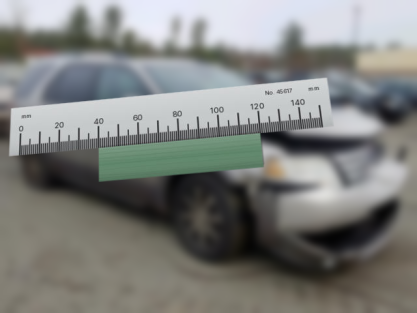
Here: 80 (mm)
